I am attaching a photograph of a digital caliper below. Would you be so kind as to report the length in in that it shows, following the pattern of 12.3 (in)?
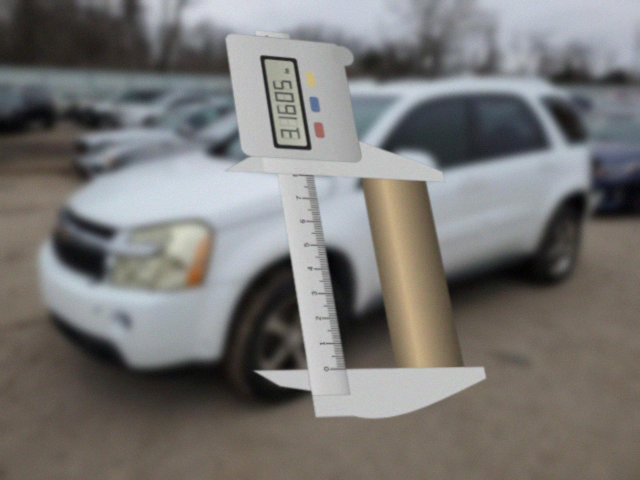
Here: 3.1605 (in)
